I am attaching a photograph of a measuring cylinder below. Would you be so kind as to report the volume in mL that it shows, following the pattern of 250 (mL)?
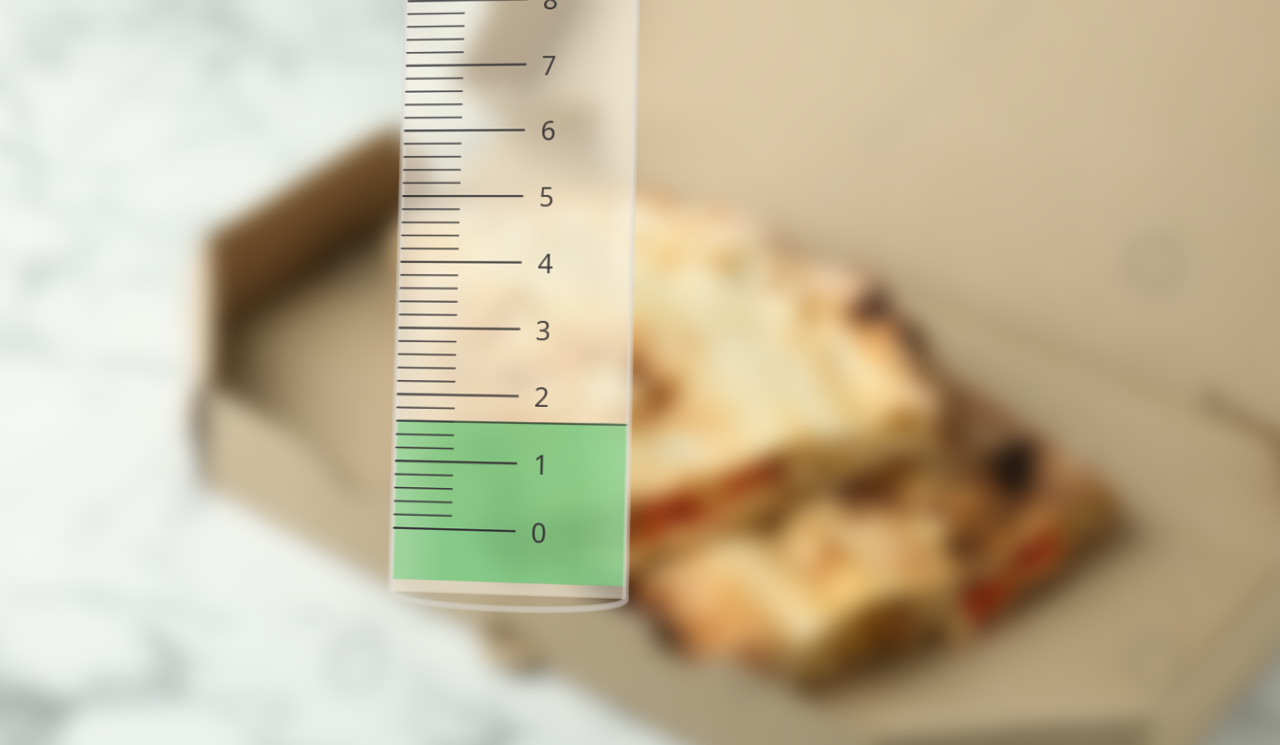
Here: 1.6 (mL)
